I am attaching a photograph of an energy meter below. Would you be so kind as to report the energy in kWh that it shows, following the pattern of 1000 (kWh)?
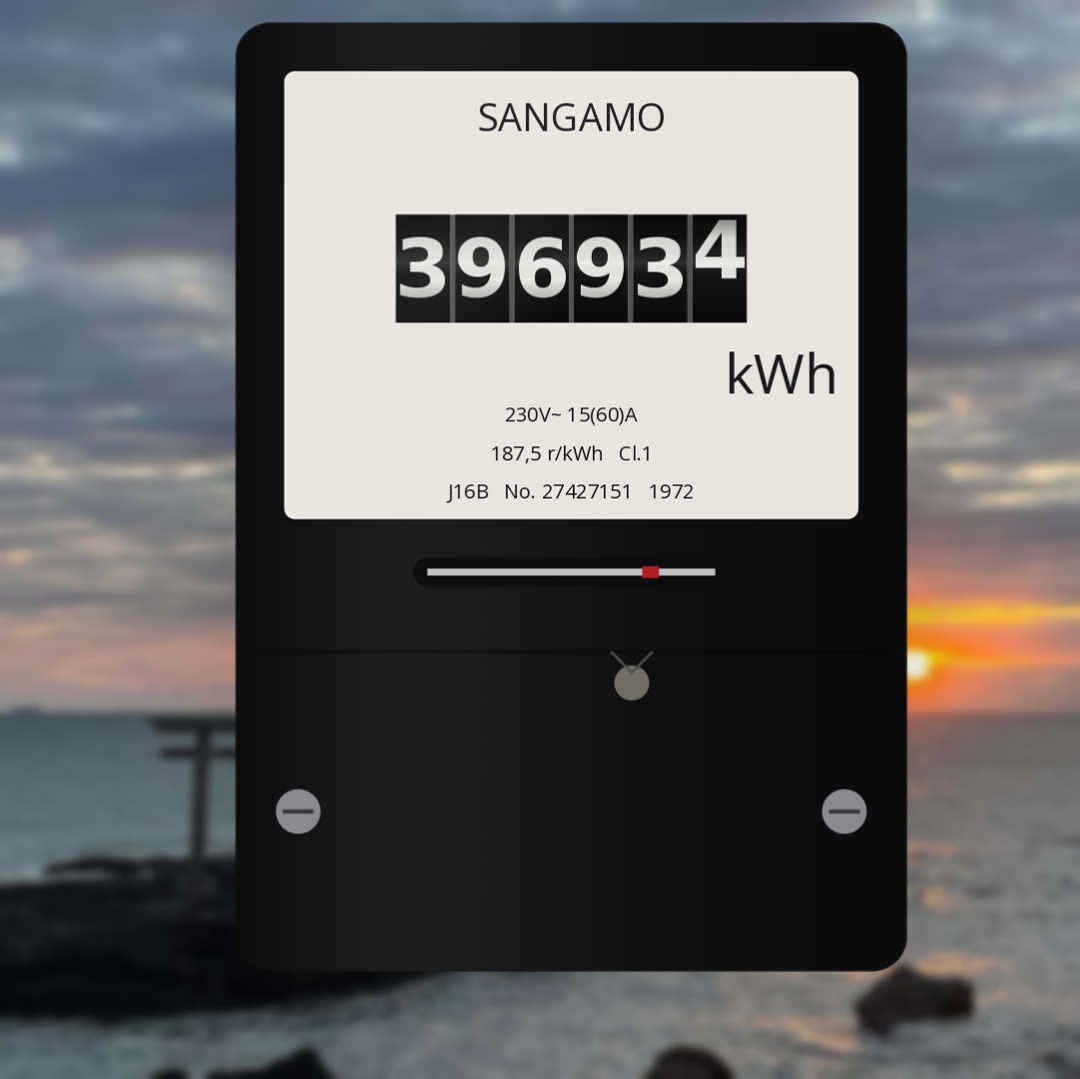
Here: 396934 (kWh)
